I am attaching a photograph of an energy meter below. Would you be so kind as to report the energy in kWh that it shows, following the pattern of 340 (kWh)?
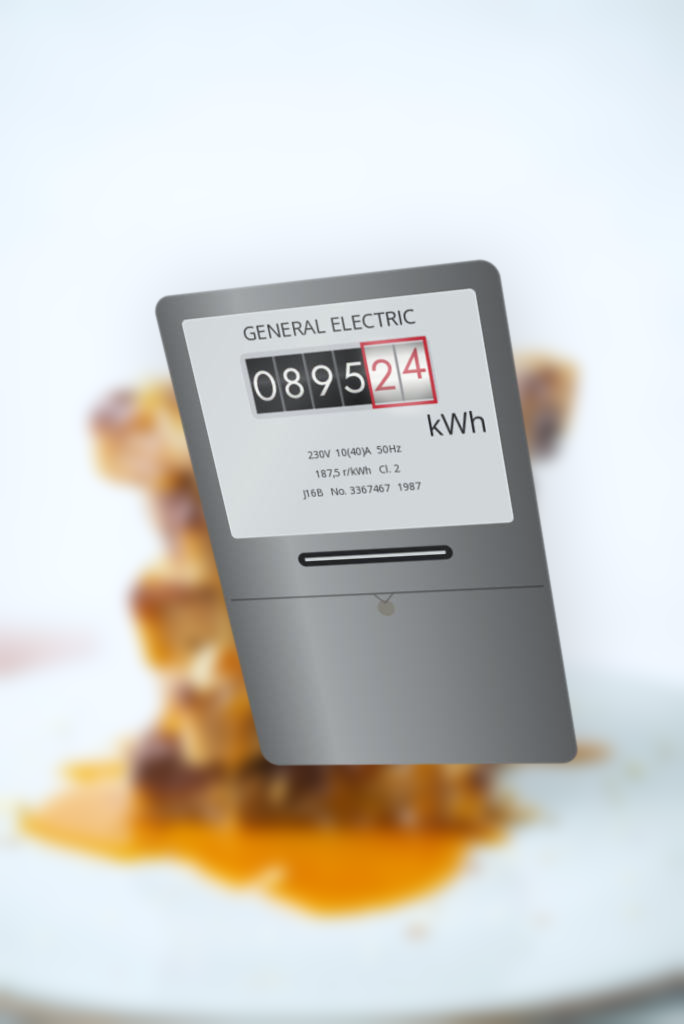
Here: 895.24 (kWh)
